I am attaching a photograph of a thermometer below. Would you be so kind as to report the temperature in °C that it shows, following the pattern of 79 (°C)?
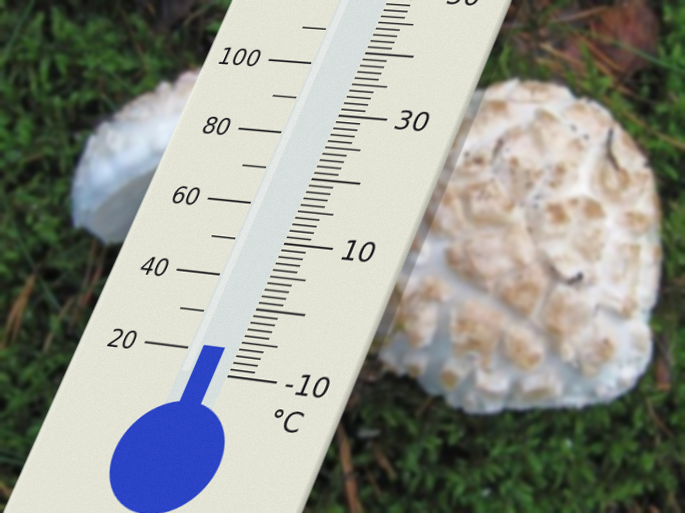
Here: -6 (°C)
